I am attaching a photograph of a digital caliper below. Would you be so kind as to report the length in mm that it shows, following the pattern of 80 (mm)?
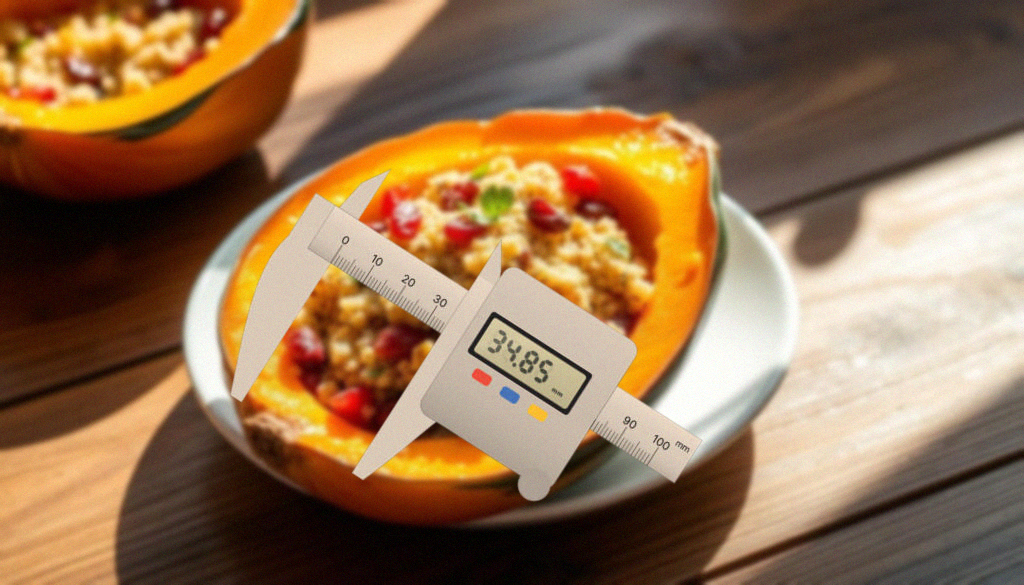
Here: 34.85 (mm)
